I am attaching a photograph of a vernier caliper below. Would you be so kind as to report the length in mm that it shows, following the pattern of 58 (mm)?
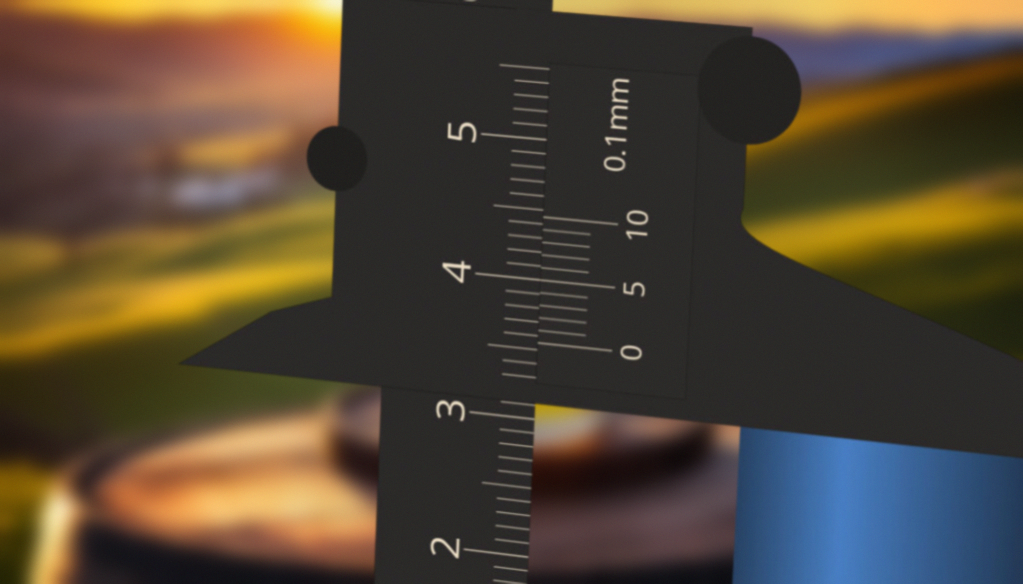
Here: 35.5 (mm)
